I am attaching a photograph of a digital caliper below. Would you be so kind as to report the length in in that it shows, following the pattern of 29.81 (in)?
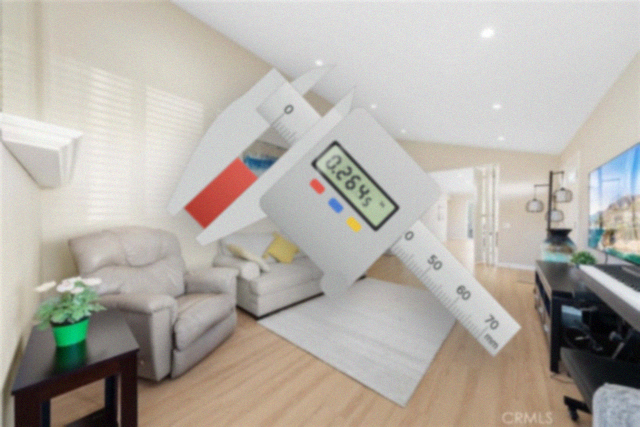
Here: 0.2645 (in)
